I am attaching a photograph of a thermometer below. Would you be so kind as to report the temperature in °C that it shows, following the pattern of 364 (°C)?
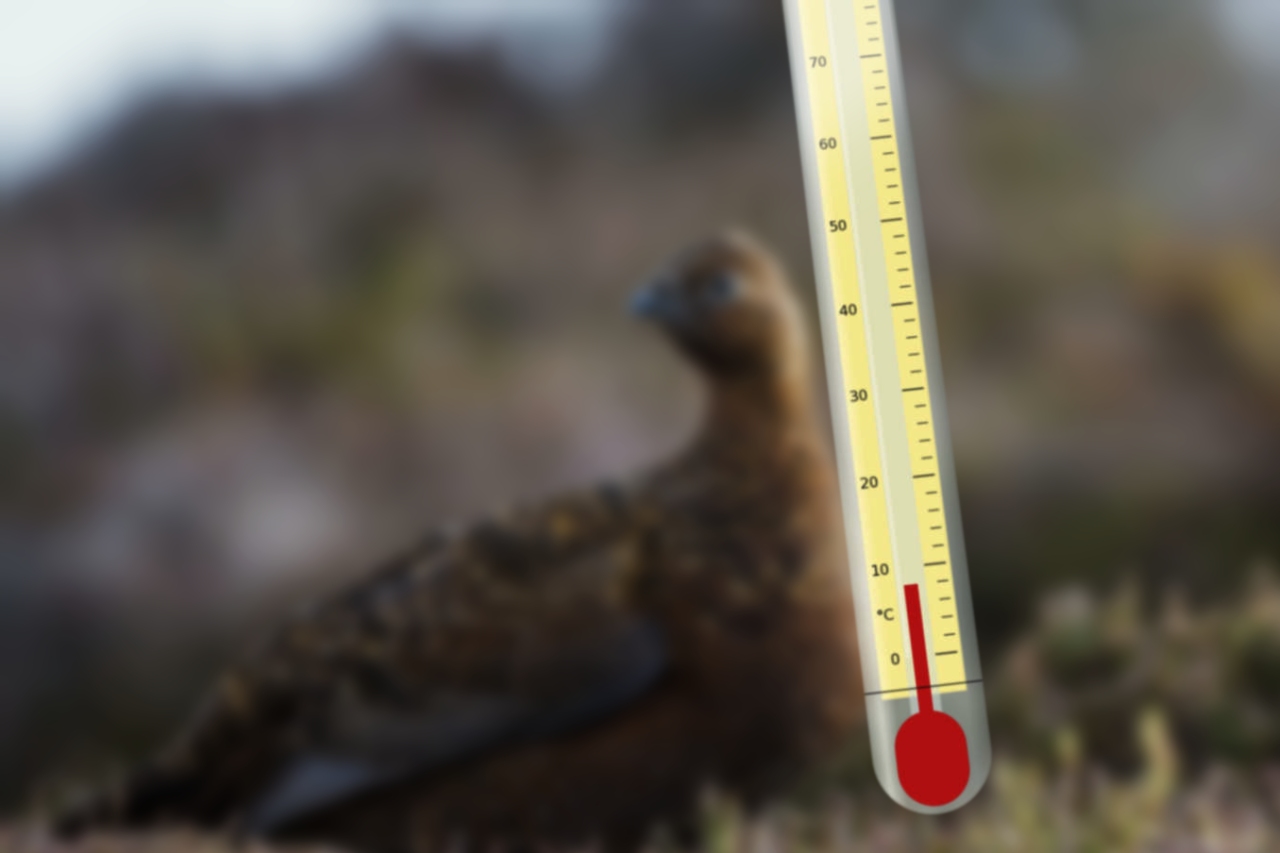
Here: 8 (°C)
